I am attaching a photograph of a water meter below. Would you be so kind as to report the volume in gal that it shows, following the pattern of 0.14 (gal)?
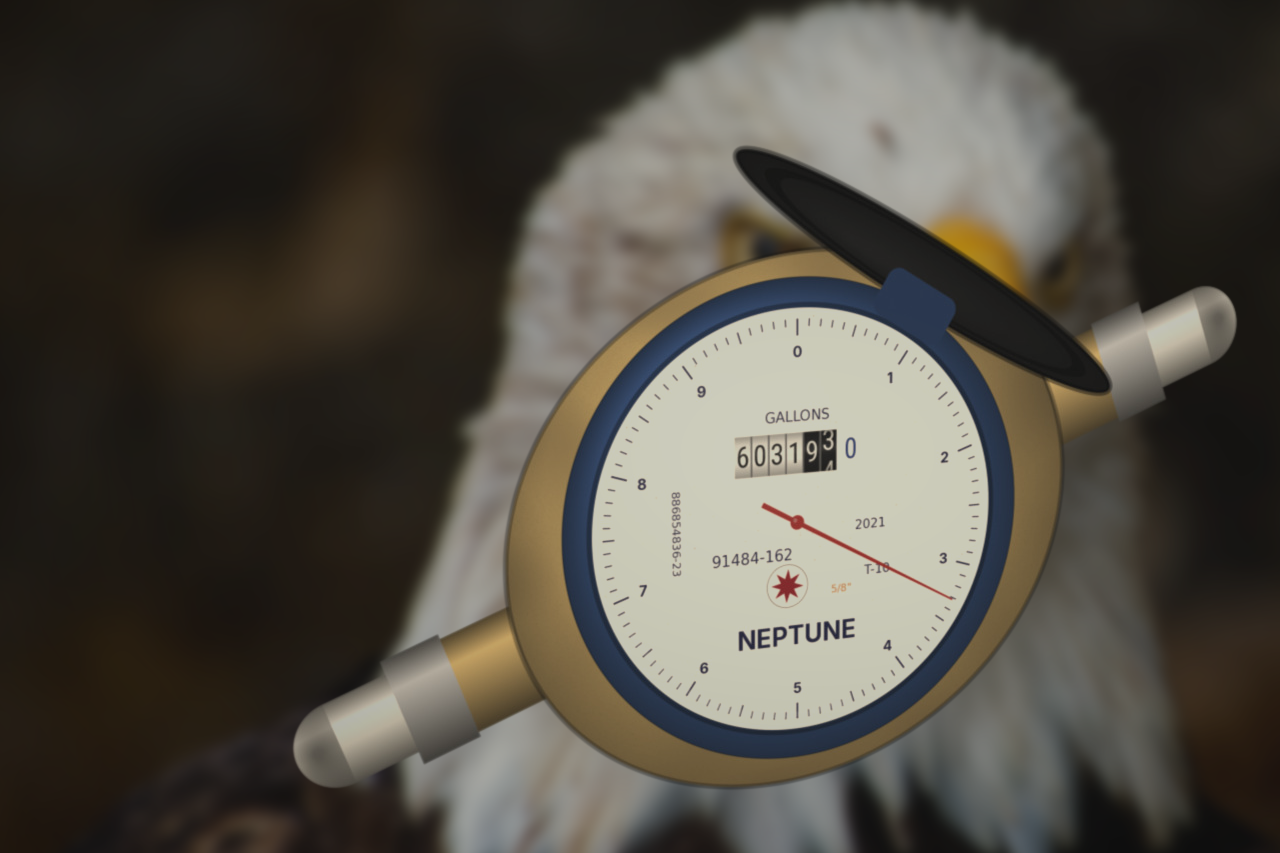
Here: 6031933.3 (gal)
